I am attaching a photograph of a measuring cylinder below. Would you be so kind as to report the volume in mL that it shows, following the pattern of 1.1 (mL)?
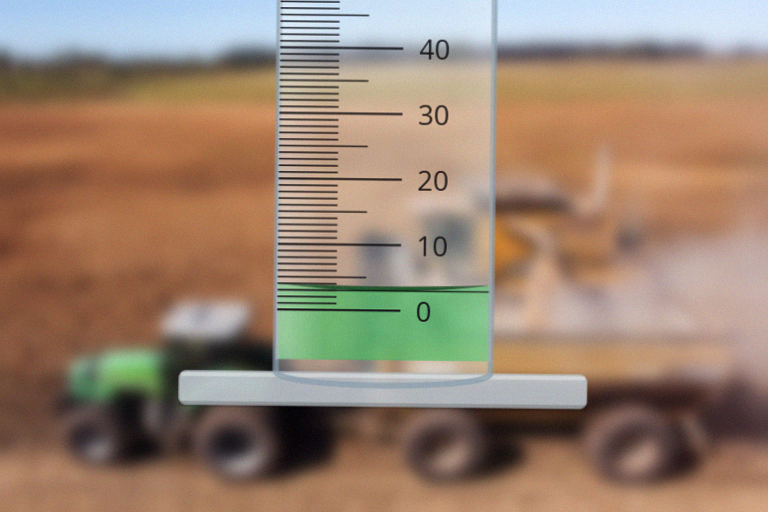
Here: 3 (mL)
